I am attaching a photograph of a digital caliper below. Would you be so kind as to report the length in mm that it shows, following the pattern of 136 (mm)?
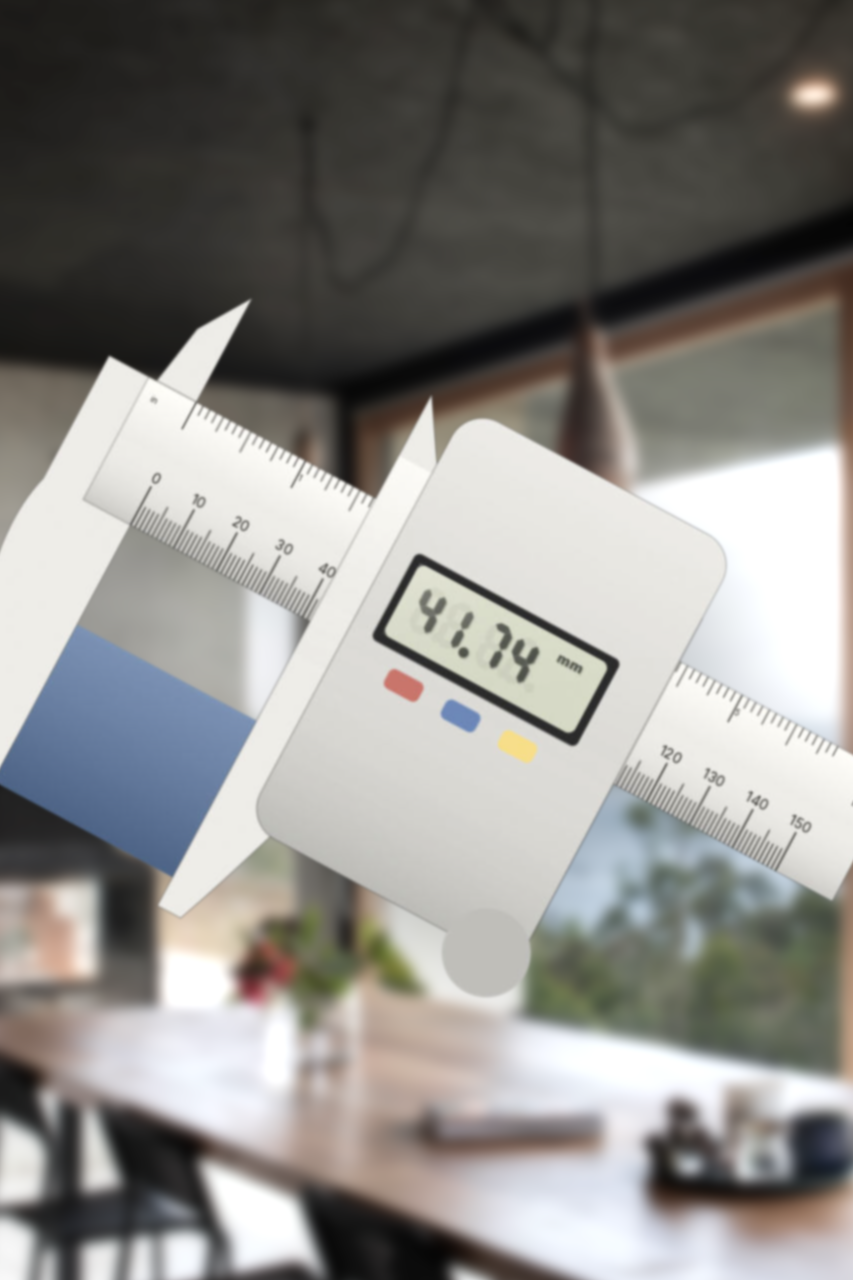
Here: 41.74 (mm)
